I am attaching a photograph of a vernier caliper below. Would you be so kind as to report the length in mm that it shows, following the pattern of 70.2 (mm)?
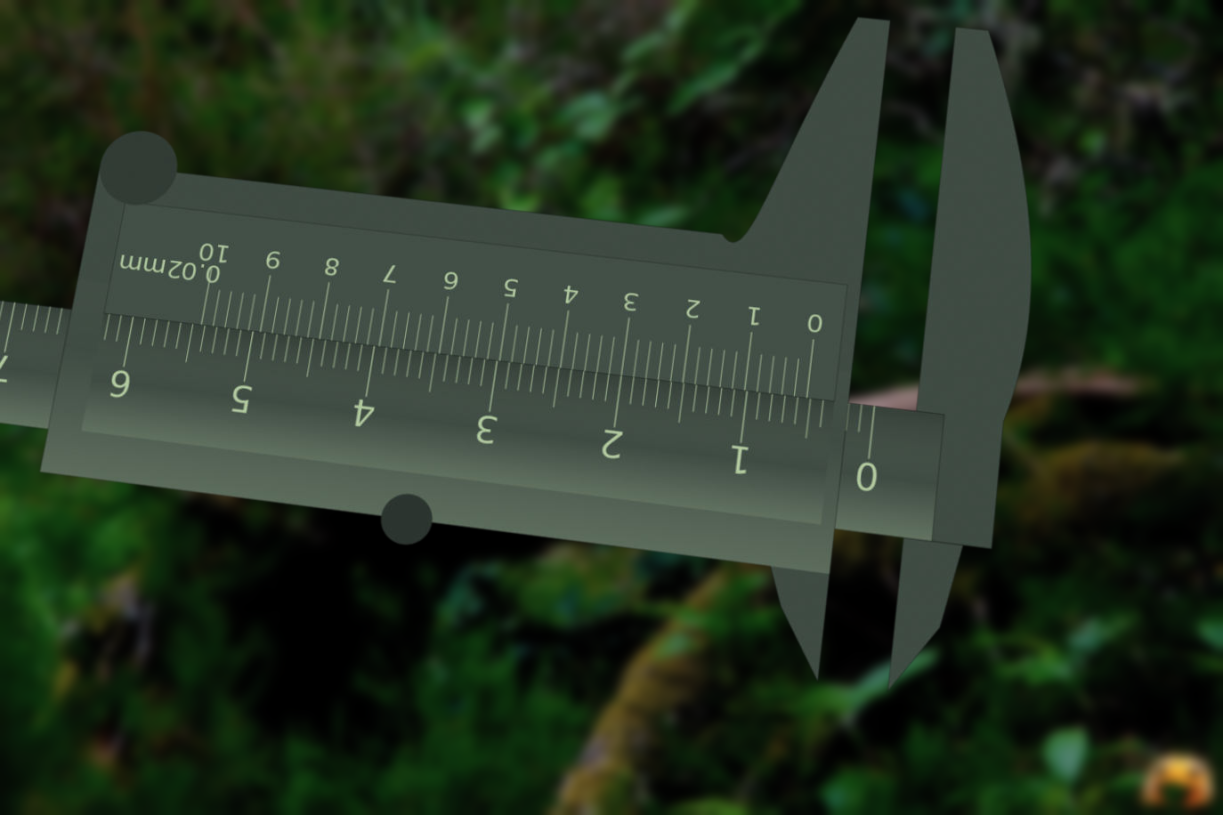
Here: 5.3 (mm)
